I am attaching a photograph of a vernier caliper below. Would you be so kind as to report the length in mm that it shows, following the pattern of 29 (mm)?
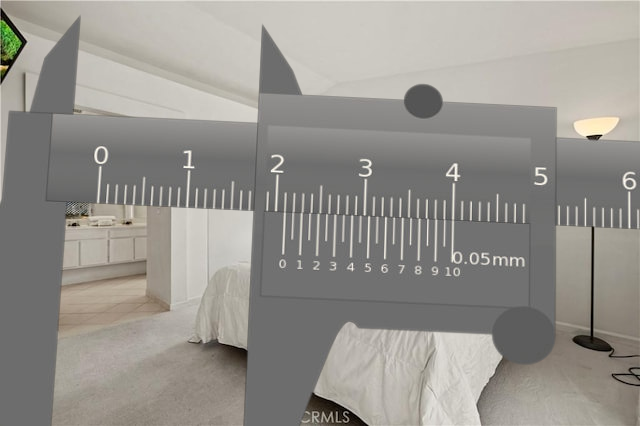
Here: 21.0 (mm)
